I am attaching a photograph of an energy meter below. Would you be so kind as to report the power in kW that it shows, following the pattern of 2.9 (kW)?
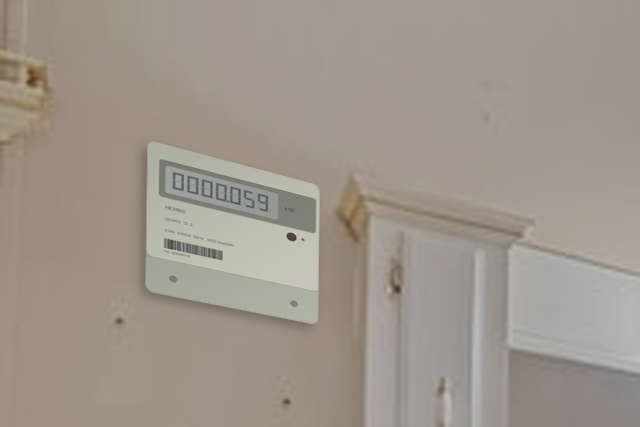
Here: 0.059 (kW)
